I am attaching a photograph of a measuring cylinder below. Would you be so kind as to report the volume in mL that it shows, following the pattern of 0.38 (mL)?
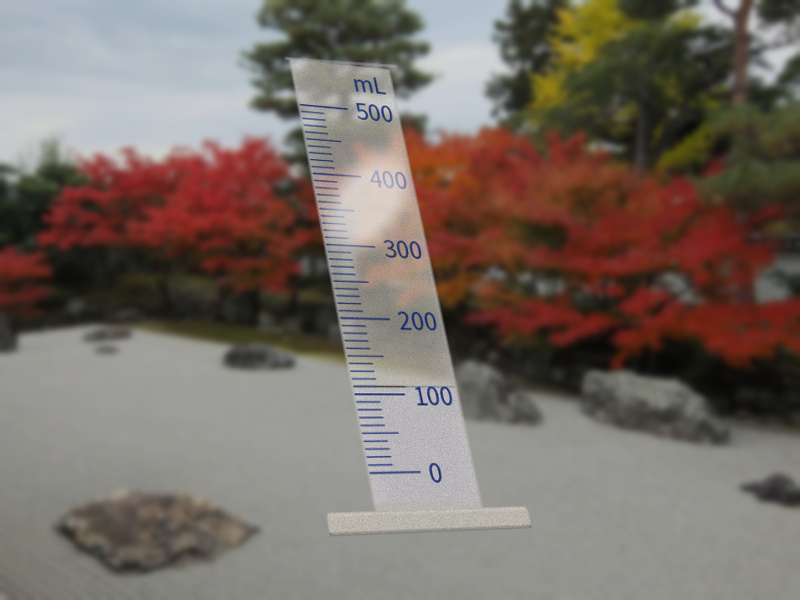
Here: 110 (mL)
